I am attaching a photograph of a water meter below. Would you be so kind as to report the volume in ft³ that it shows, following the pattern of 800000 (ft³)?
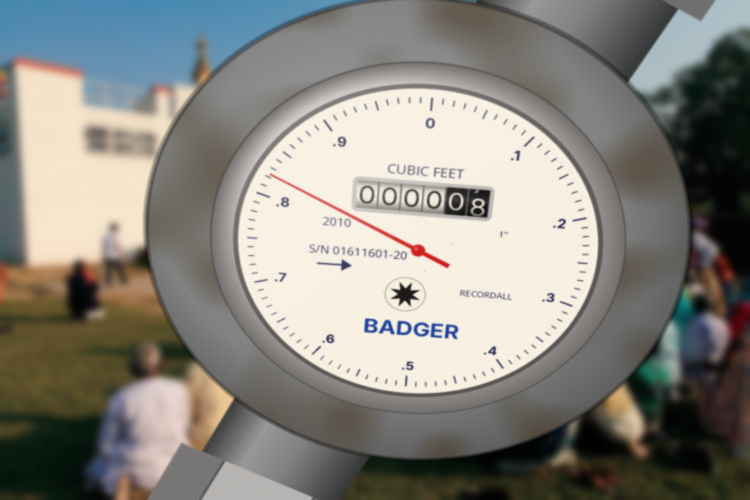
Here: 7.82 (ft³)
